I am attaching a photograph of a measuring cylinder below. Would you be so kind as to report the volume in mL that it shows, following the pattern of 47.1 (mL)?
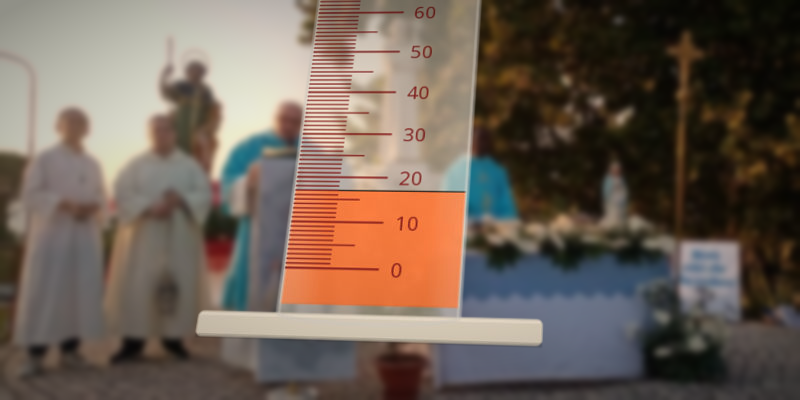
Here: 17 (mL)
